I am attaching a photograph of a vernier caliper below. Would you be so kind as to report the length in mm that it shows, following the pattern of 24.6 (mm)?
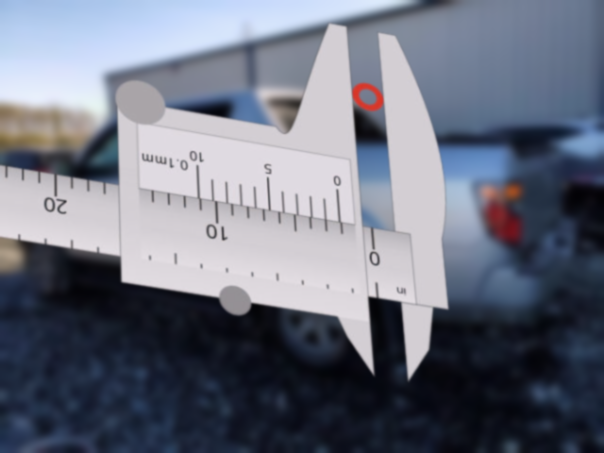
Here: 2.1 (mm)
